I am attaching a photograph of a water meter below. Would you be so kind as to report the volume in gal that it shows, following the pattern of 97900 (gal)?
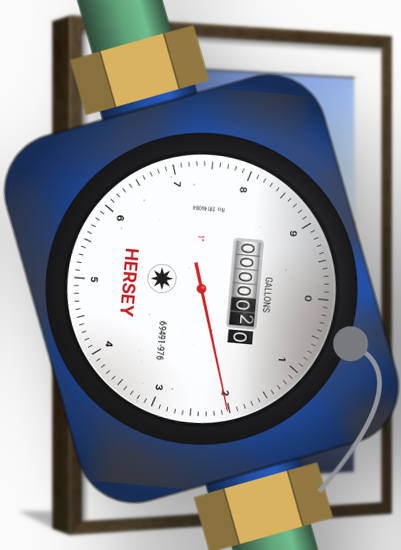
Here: 22.0 (gal)
